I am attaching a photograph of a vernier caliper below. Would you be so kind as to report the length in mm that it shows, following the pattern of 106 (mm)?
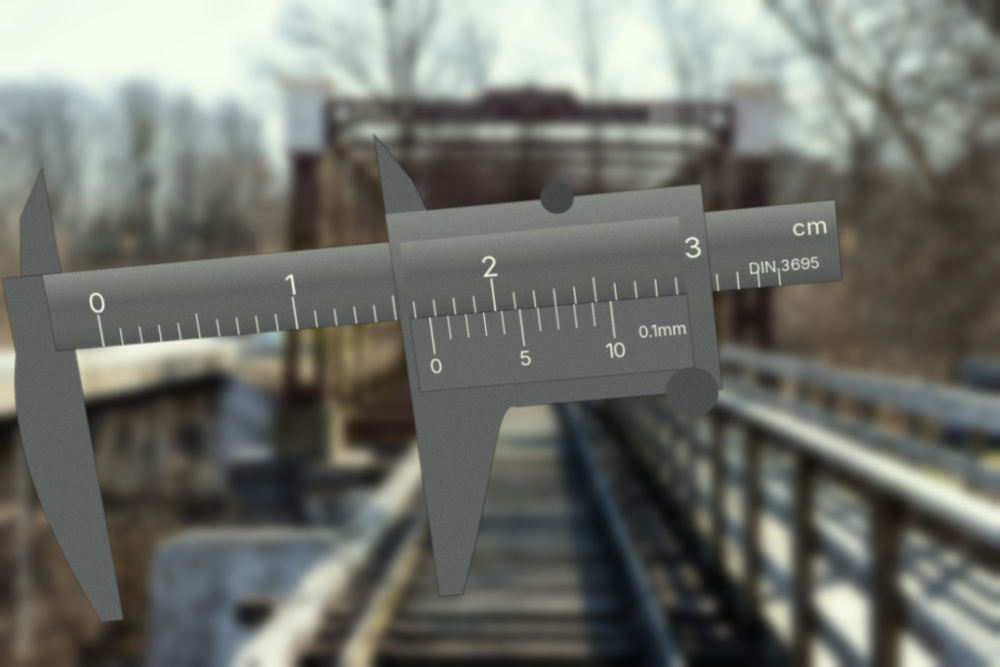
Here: 16.7 (mm)
